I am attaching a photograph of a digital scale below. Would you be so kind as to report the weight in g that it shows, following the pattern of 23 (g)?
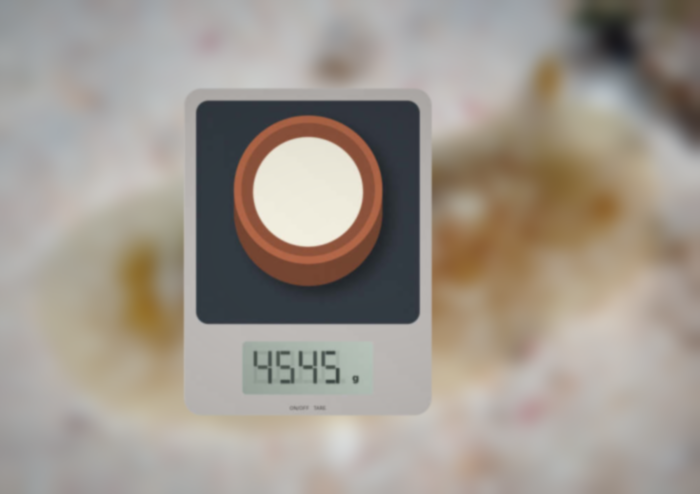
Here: 4545 (g)
